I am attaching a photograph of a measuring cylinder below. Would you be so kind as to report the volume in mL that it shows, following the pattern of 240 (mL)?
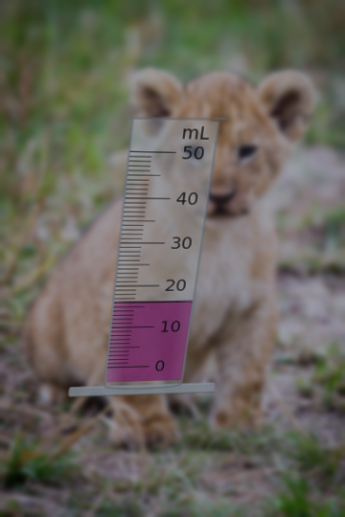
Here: 16 (mL)
